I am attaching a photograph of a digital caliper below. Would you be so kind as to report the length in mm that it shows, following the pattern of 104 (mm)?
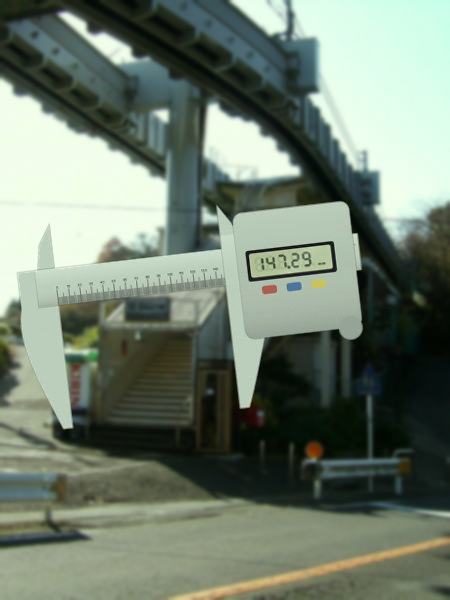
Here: 147.29 (mm)
